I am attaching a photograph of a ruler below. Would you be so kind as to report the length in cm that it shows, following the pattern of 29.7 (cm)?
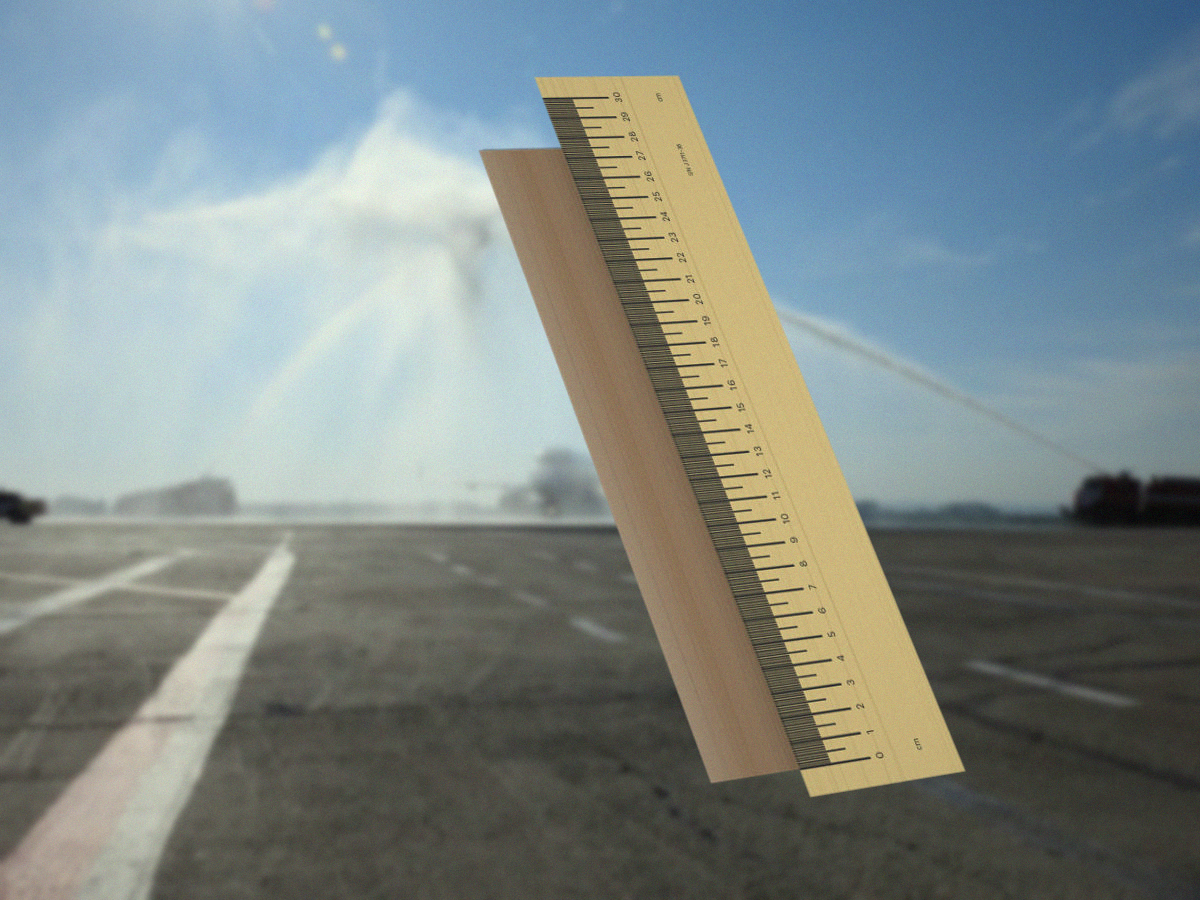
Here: 27.5 (cm)
